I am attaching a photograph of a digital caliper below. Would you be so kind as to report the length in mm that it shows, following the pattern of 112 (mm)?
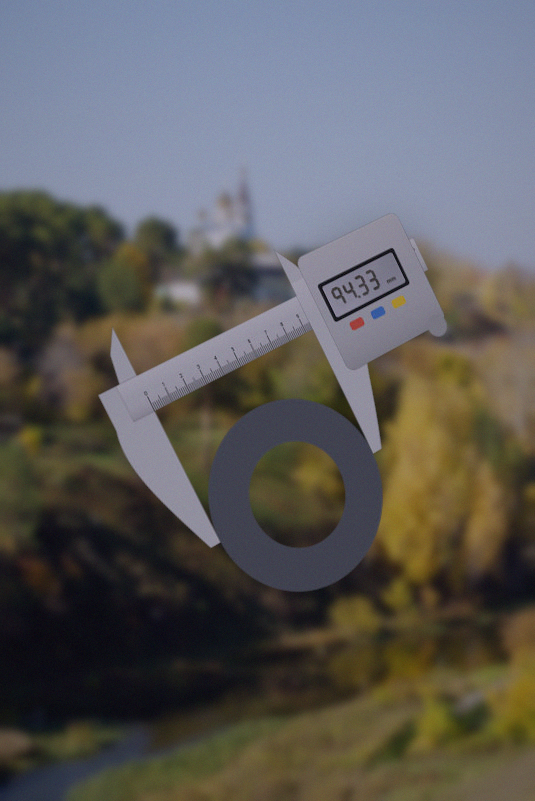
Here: 94.33 (mm)
